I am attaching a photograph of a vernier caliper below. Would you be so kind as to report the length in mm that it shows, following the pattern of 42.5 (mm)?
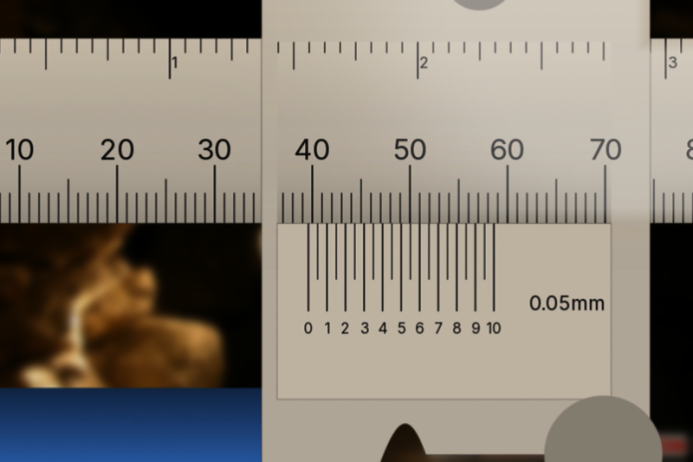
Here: 39.6 (mm)
